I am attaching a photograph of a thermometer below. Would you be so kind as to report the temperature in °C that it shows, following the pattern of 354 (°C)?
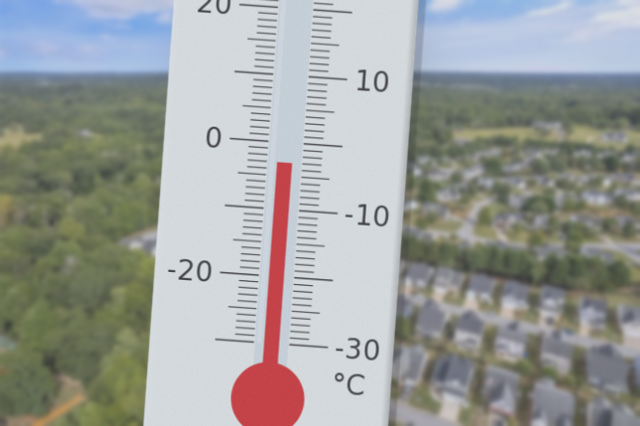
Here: -3 (°C)
